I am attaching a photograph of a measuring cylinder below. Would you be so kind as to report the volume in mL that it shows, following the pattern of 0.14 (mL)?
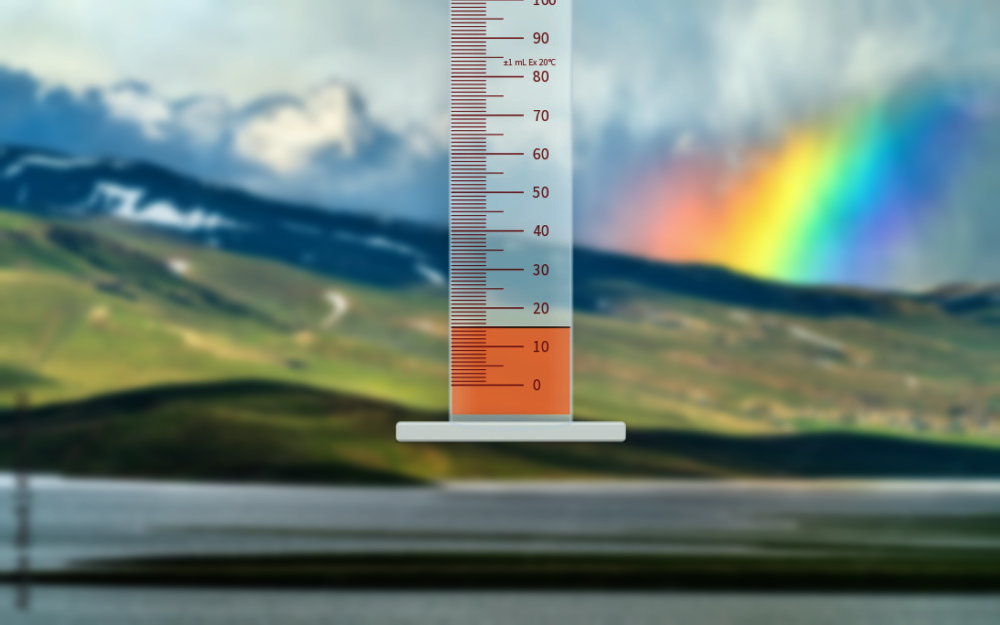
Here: 15 (mL)
